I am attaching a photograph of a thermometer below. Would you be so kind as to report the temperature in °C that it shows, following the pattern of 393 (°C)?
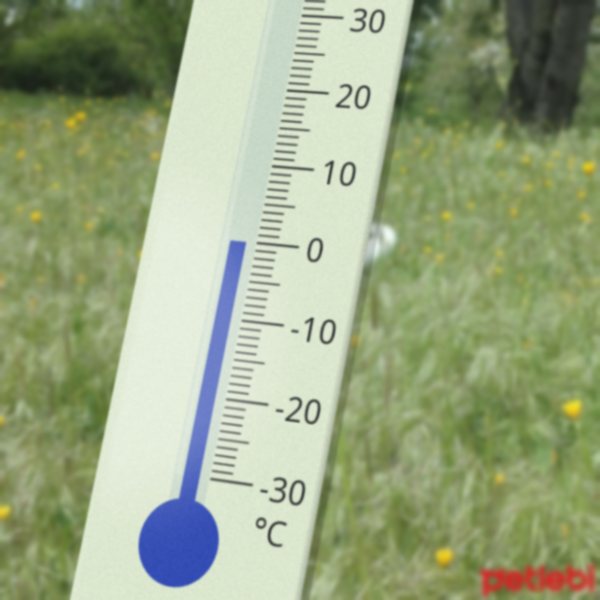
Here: 0 (°C)
